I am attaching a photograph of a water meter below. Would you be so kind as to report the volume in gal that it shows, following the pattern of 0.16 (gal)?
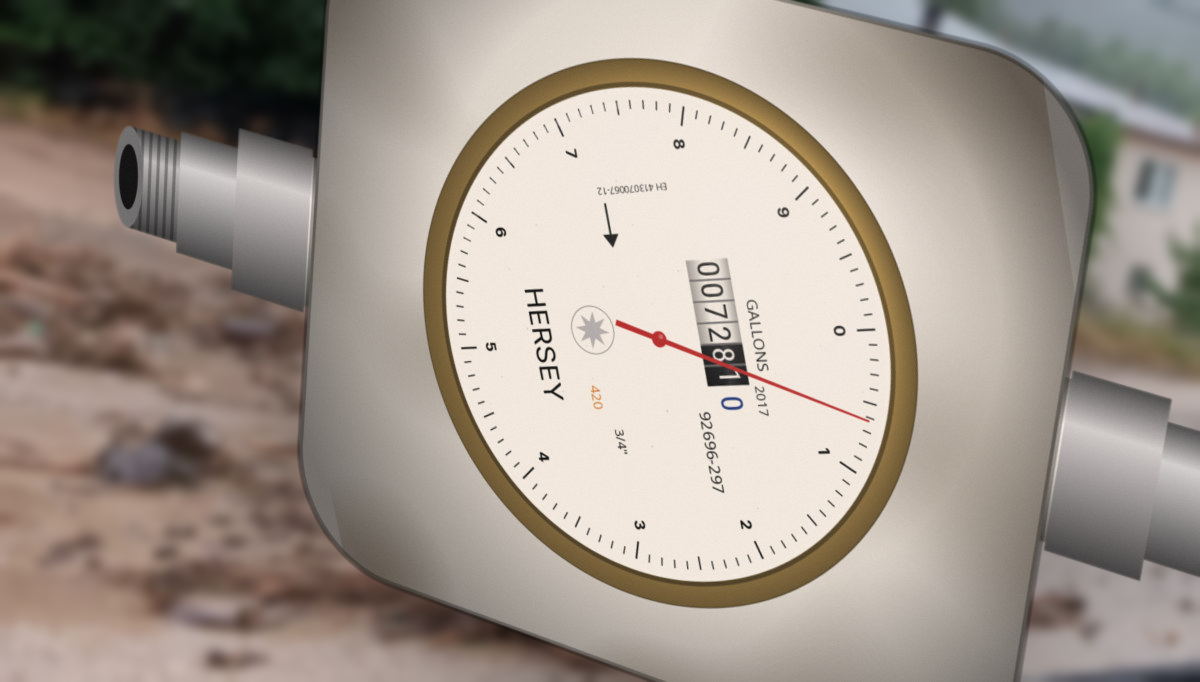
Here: 72810.6 (gal)
